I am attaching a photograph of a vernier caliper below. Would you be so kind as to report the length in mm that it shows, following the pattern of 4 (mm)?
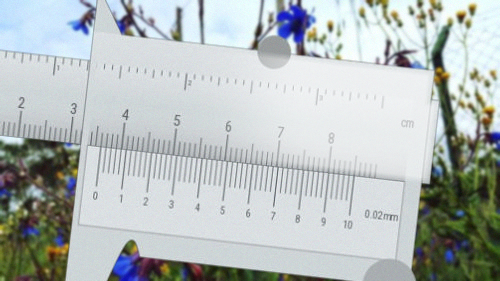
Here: 36.0 (mm)
